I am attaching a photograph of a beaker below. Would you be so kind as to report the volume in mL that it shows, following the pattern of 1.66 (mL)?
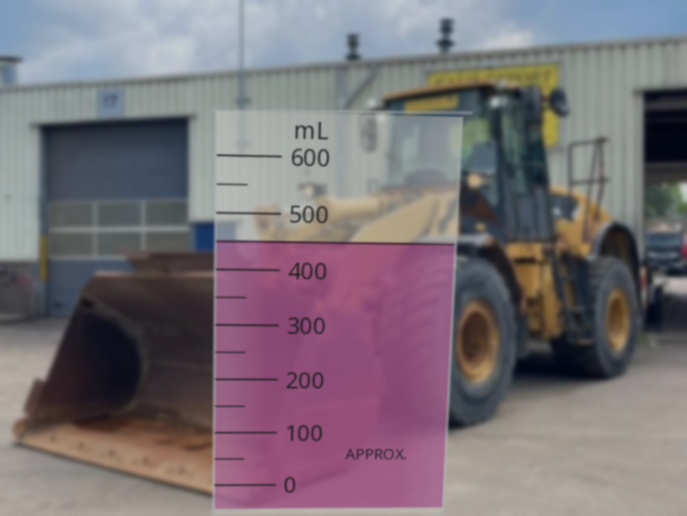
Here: 450 (mL)
